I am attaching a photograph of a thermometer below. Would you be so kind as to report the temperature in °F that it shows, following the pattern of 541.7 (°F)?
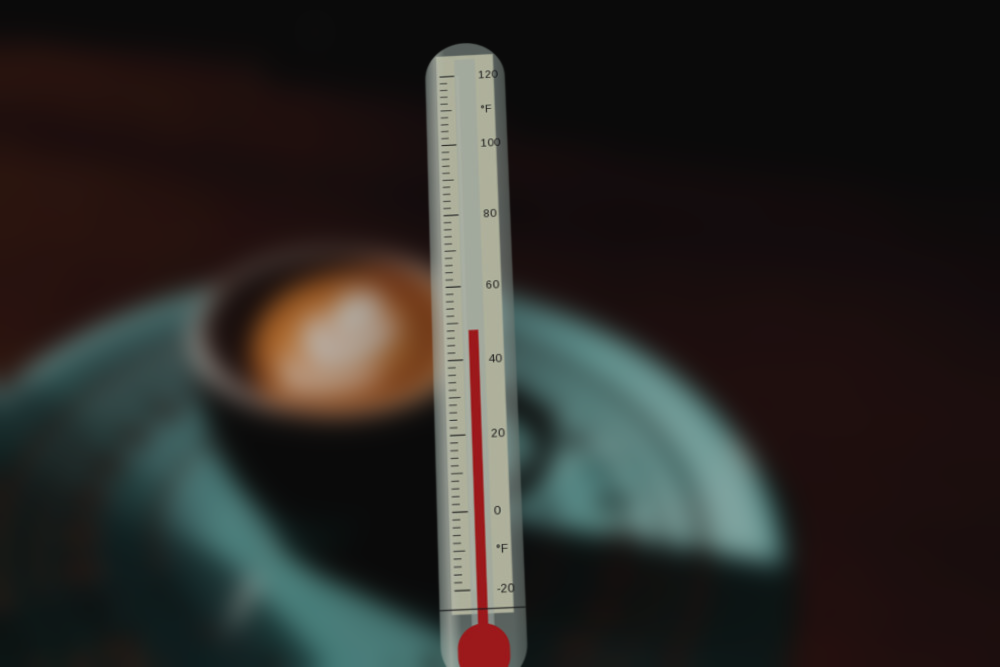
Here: 48 (°F)
